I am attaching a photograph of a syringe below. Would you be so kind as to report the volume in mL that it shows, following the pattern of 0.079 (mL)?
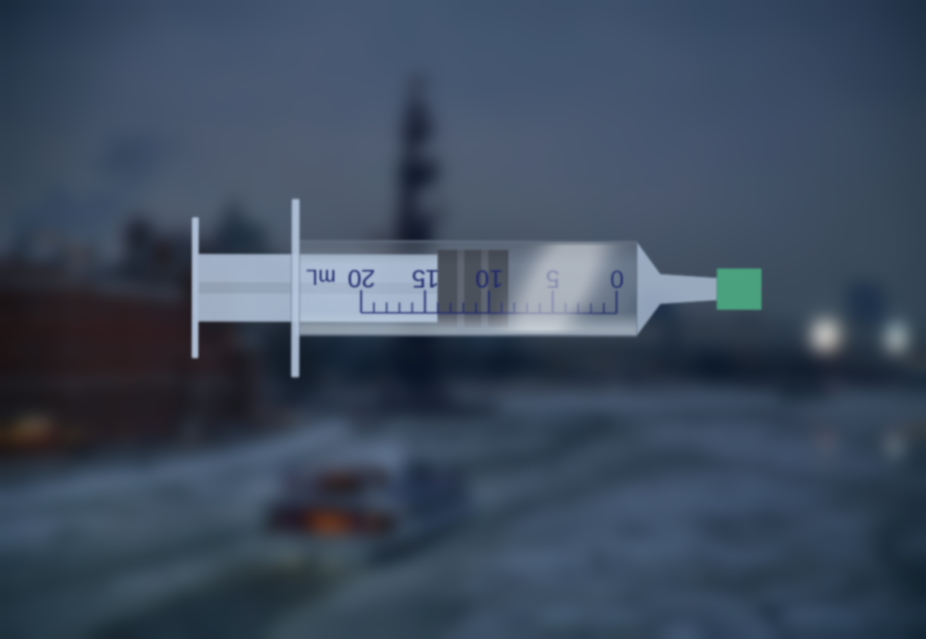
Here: 8.5 (mL)
